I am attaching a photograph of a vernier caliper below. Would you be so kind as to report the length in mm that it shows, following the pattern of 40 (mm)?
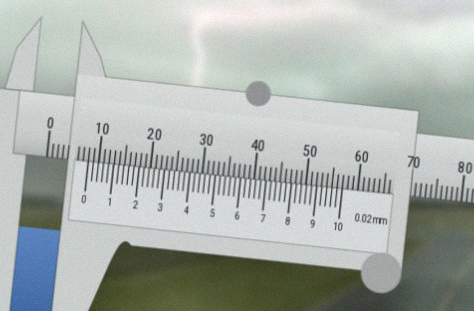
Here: 8.0 (mm)
